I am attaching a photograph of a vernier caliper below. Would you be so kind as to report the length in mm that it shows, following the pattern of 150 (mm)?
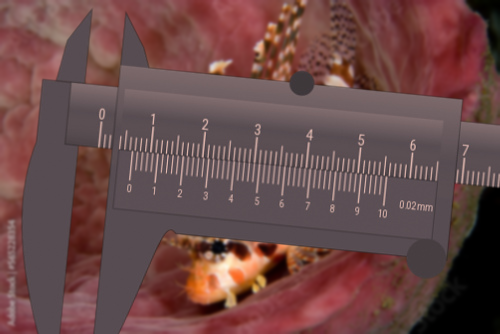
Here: 6.5 (mm)
